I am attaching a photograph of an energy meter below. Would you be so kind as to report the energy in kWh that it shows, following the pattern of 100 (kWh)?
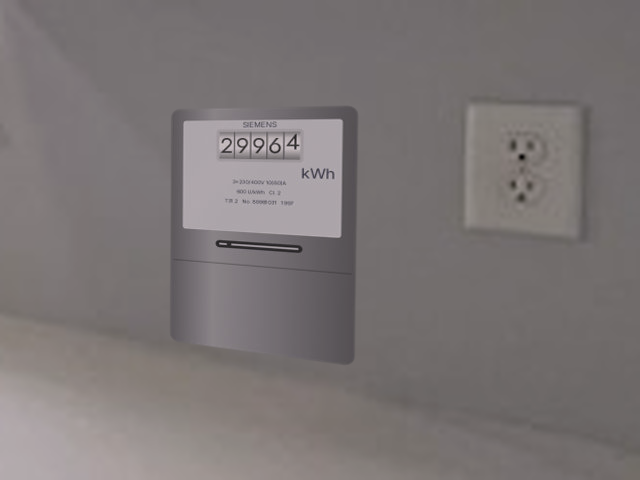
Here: 29964 (kWh)
